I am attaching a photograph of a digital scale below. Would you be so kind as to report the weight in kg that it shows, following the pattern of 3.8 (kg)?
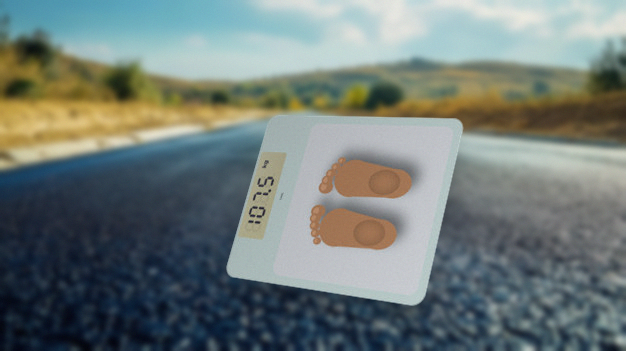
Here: 107.5 (kg)
